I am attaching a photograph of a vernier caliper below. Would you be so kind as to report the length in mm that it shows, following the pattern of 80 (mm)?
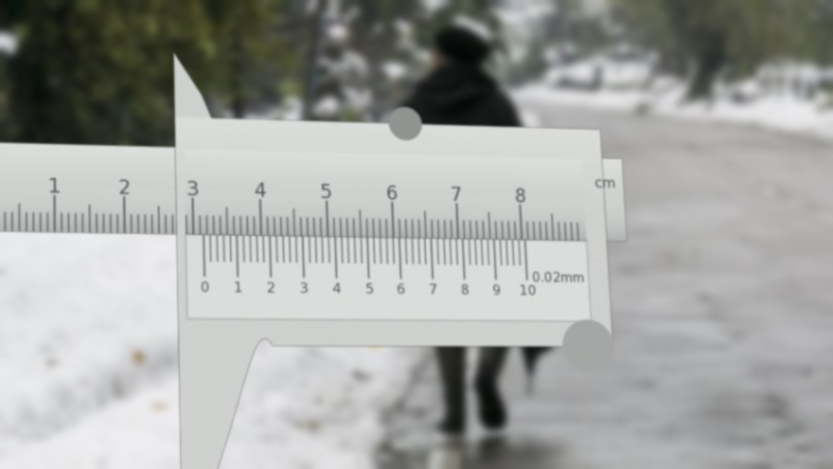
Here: 31.5 (mm)
